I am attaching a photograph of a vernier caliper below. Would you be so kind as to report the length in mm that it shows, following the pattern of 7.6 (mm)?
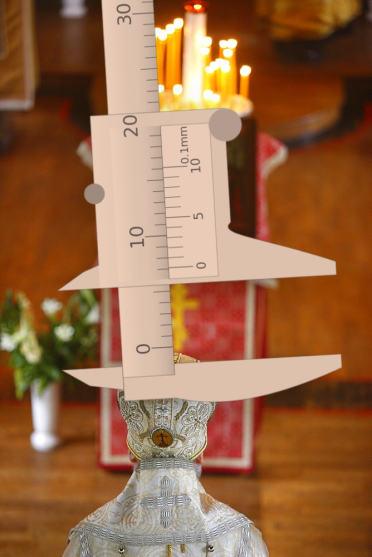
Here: 7.1 (mm)
